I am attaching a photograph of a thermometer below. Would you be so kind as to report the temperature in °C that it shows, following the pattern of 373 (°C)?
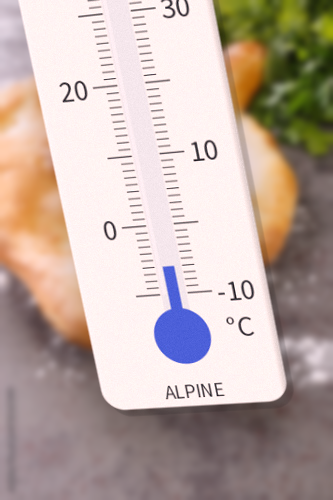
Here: -6 (°C)
